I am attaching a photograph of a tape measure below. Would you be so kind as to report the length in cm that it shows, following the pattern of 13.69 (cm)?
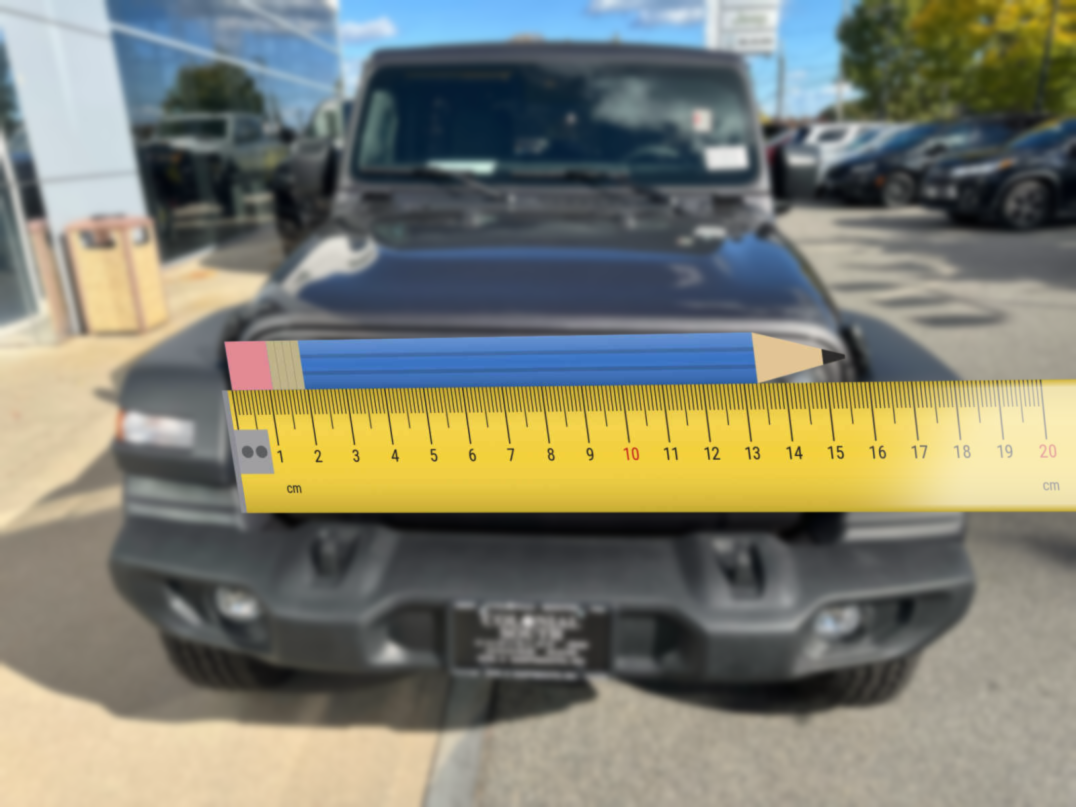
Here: 15.5 (cm)
